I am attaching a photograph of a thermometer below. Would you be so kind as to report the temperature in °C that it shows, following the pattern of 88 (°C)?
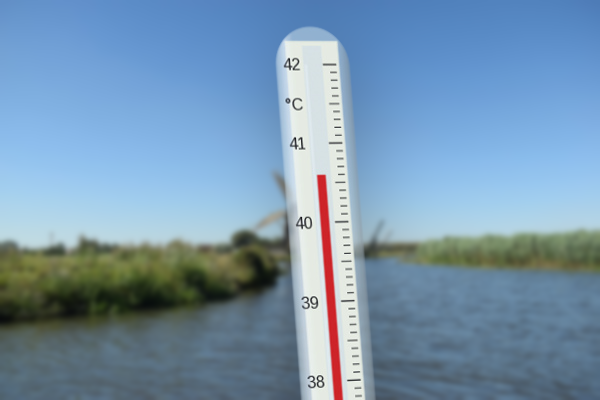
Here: 40.6 (°C)
